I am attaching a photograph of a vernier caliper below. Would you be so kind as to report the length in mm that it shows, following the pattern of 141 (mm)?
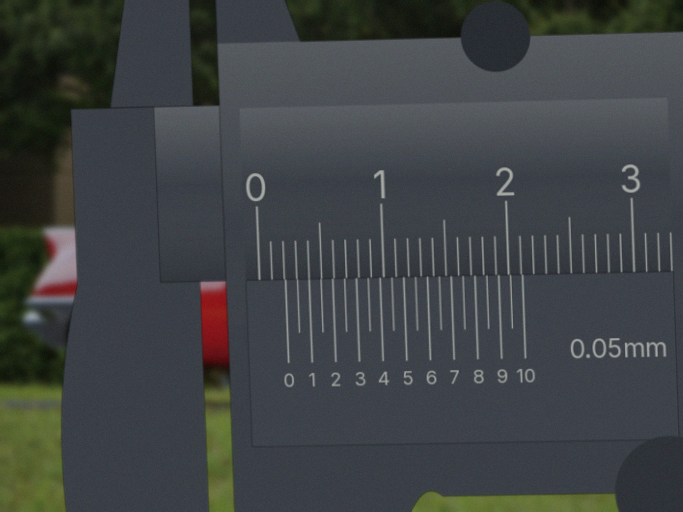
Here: 2.1 (mm)
